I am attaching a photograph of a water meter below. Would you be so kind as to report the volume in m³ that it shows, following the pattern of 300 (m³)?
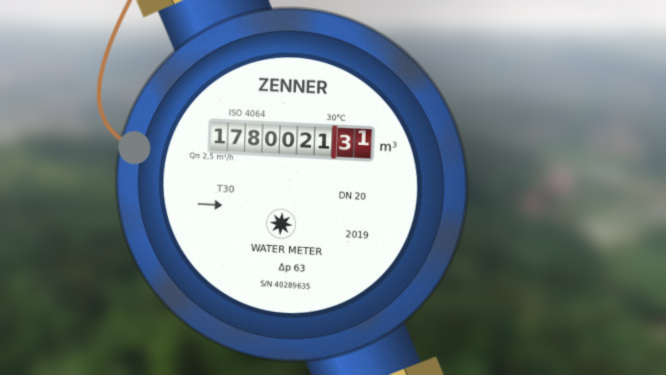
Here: 1780021.31 (m³)
